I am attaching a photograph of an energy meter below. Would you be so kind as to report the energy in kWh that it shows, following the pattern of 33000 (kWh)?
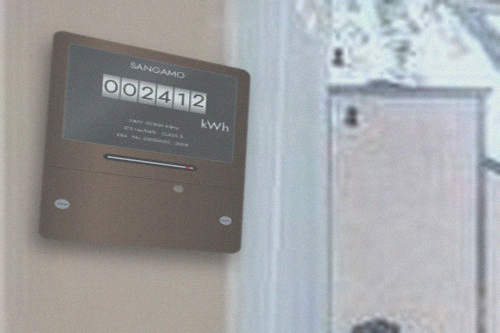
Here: 2412 (kWh)
